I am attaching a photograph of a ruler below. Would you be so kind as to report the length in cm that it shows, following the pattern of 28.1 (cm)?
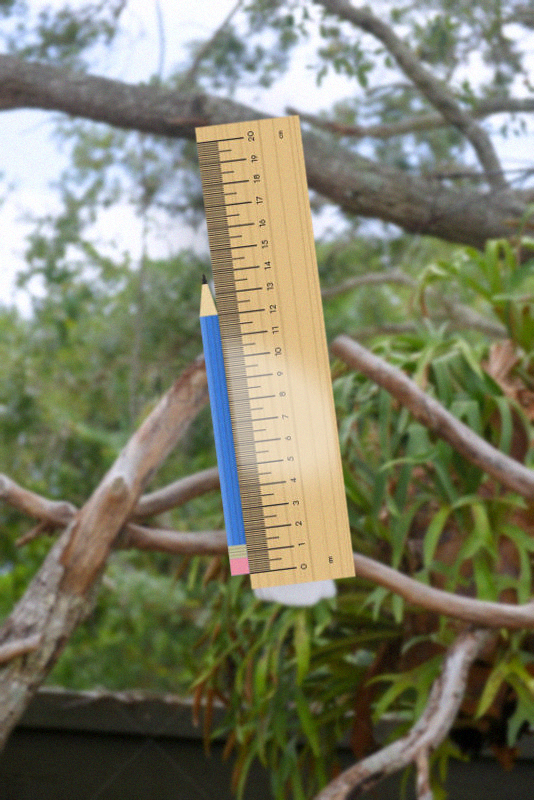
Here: 14 (cm)
